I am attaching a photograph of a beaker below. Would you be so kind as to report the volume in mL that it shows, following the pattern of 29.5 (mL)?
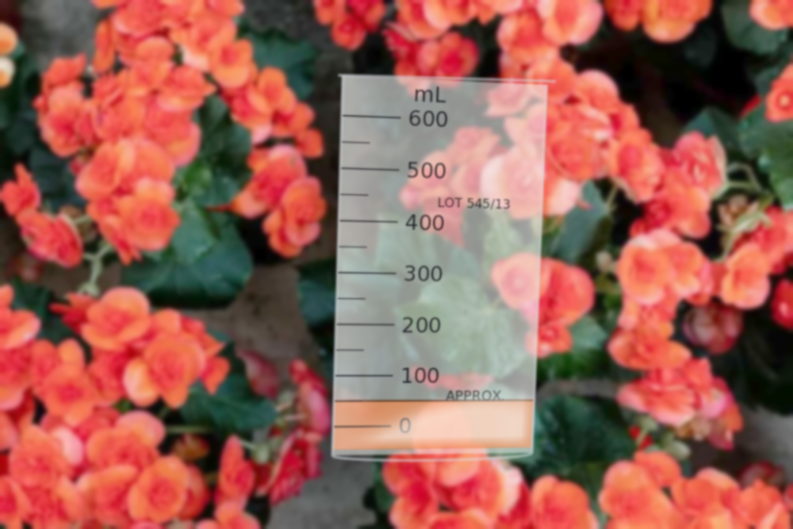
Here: 50 (mL)
